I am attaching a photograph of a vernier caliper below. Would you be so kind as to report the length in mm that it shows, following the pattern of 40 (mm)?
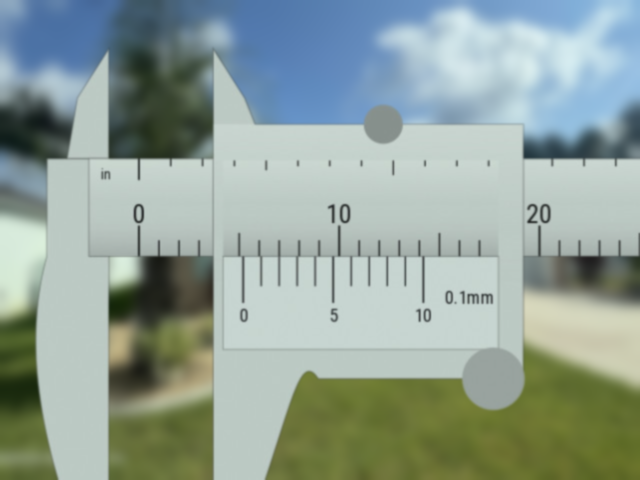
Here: 5.2 (mm)
